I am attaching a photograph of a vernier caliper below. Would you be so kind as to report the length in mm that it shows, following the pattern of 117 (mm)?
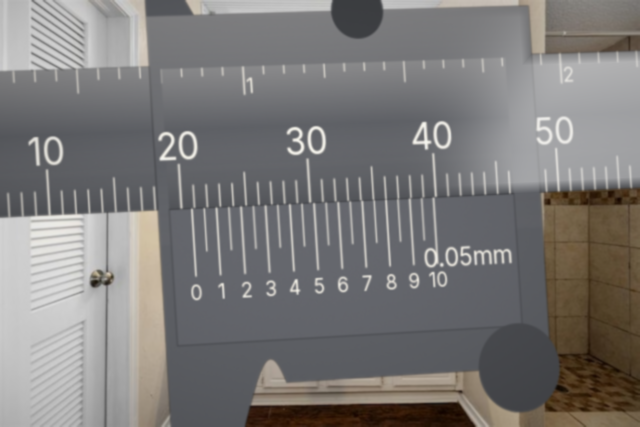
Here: 20.8 (mm)
